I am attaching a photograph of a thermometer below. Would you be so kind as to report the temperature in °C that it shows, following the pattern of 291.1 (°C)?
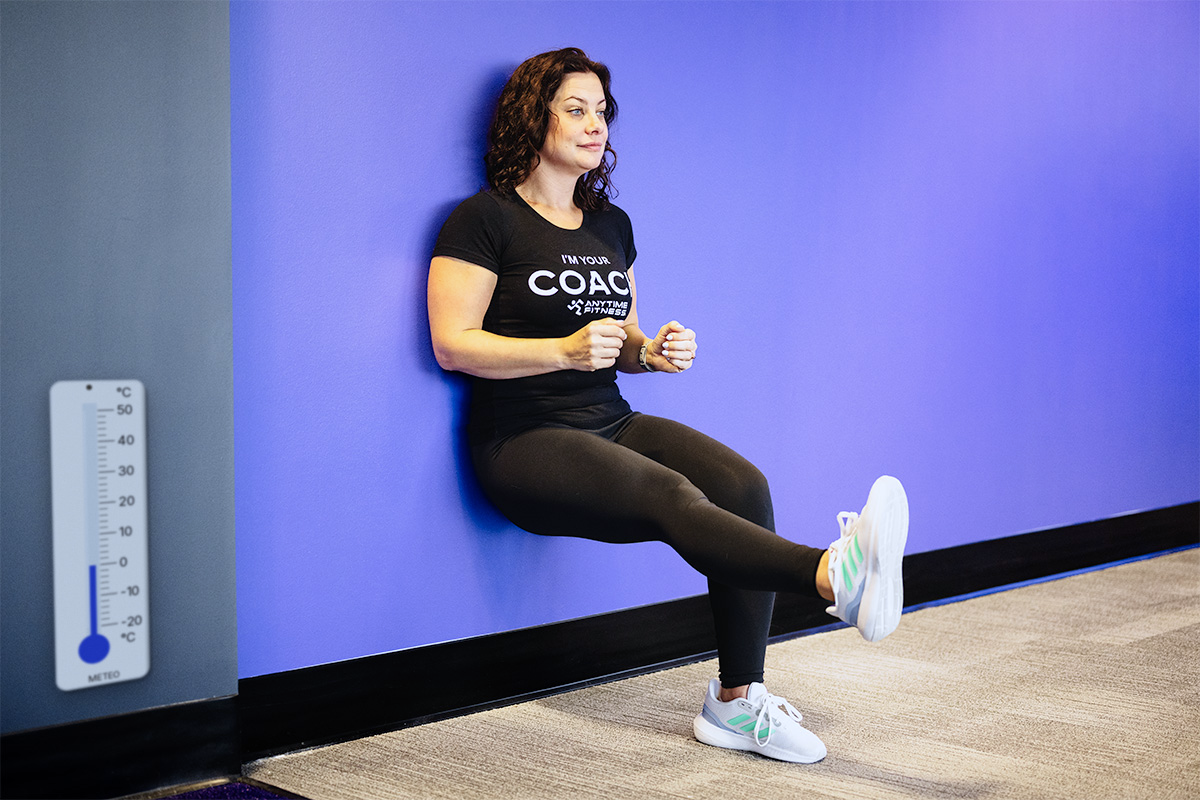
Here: 0 (°C)
